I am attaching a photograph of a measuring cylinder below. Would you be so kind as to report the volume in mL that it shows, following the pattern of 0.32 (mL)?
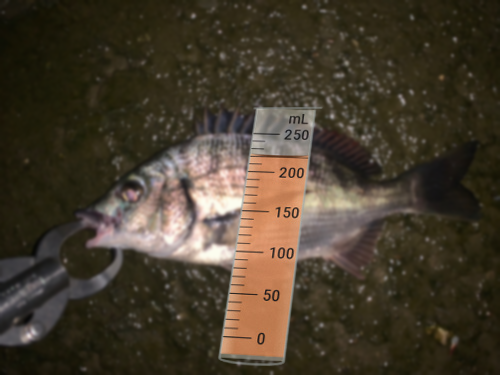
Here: 220 (mL)
